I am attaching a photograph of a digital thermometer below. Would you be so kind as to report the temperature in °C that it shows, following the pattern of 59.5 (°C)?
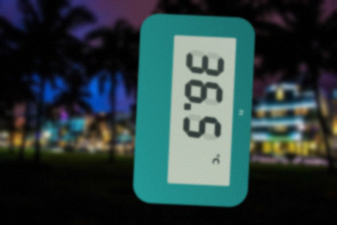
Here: 36.5 (°C)
